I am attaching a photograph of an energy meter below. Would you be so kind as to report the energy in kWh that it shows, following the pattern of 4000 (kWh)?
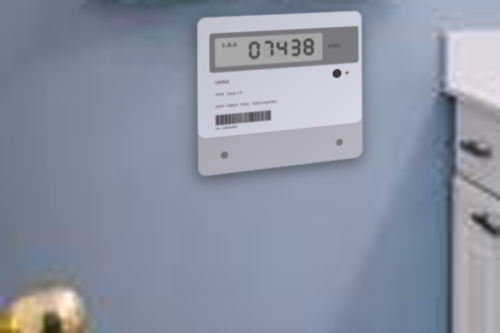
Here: 7438 (kWh)
